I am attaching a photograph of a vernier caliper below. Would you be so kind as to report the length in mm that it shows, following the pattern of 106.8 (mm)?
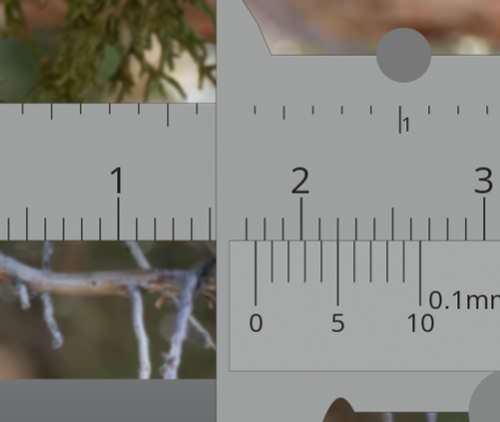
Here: 17.5 (mm)
